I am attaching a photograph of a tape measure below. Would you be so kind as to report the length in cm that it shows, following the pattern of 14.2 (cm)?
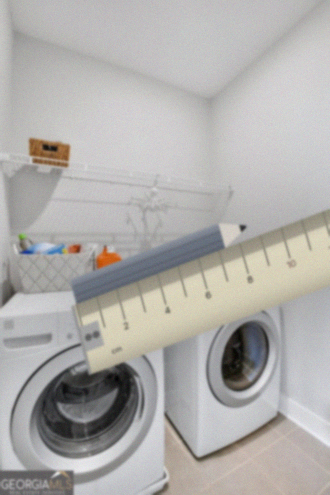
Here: 8.5 (cm)
